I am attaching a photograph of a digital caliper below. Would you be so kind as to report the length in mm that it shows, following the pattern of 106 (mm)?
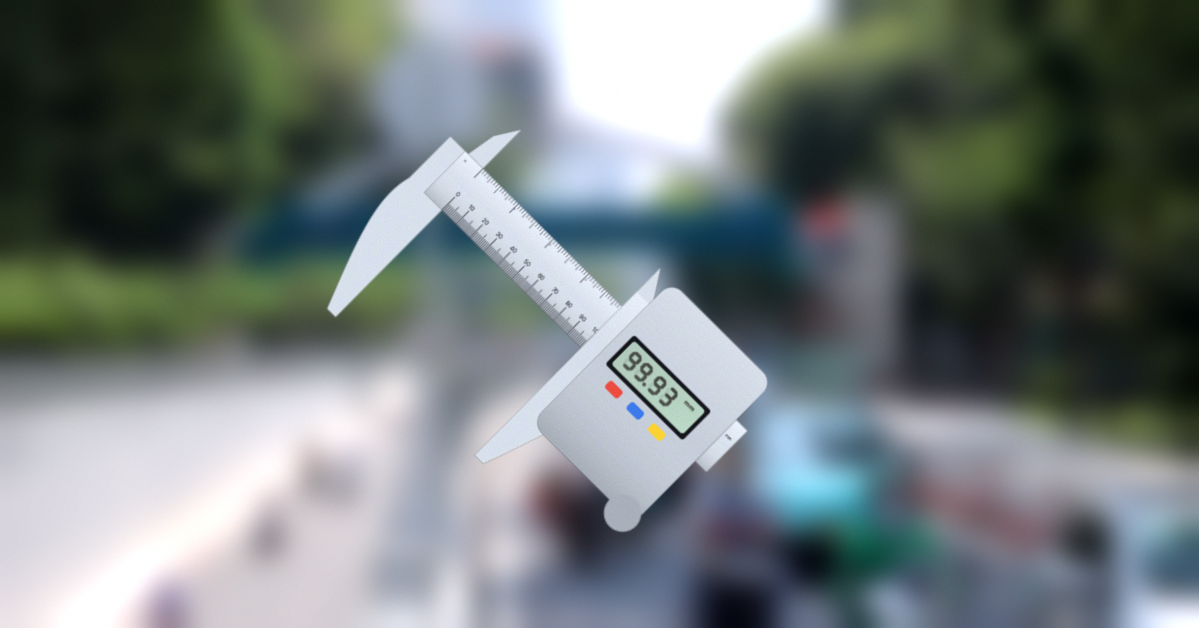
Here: 99.93 (mm)
